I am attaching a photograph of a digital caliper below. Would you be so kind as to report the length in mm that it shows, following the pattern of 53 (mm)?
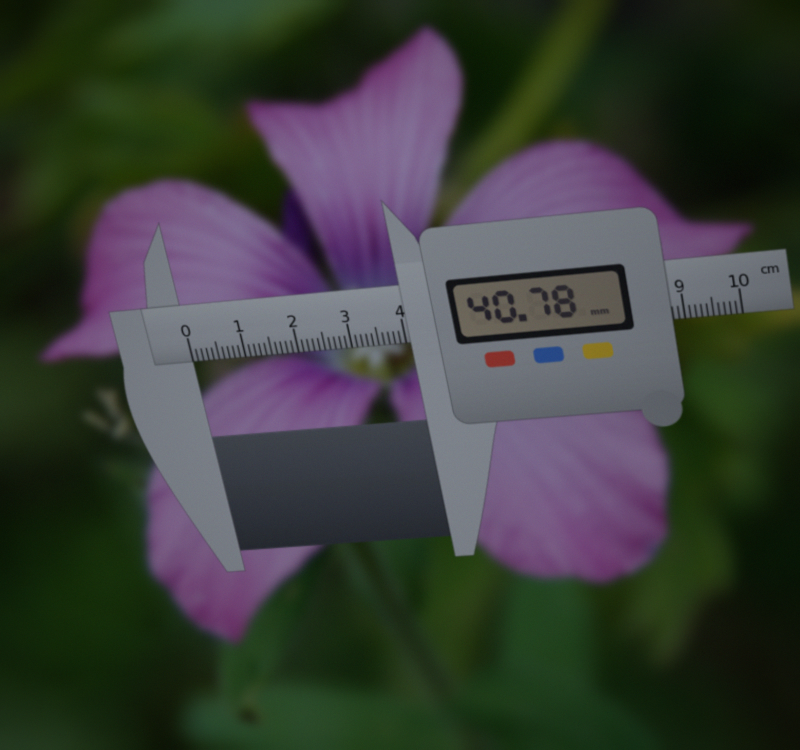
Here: 40.78 (mm)
